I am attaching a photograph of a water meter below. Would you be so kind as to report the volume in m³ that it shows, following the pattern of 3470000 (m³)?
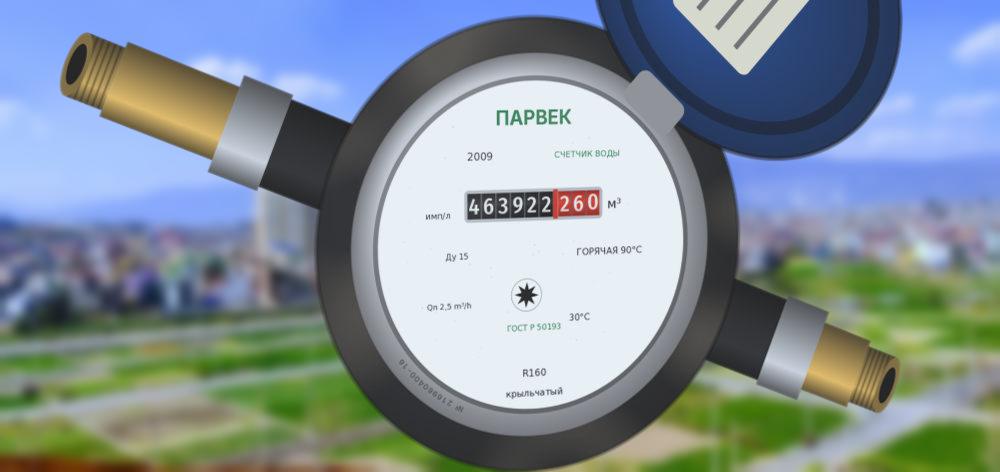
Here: 463922.260 (m³)
